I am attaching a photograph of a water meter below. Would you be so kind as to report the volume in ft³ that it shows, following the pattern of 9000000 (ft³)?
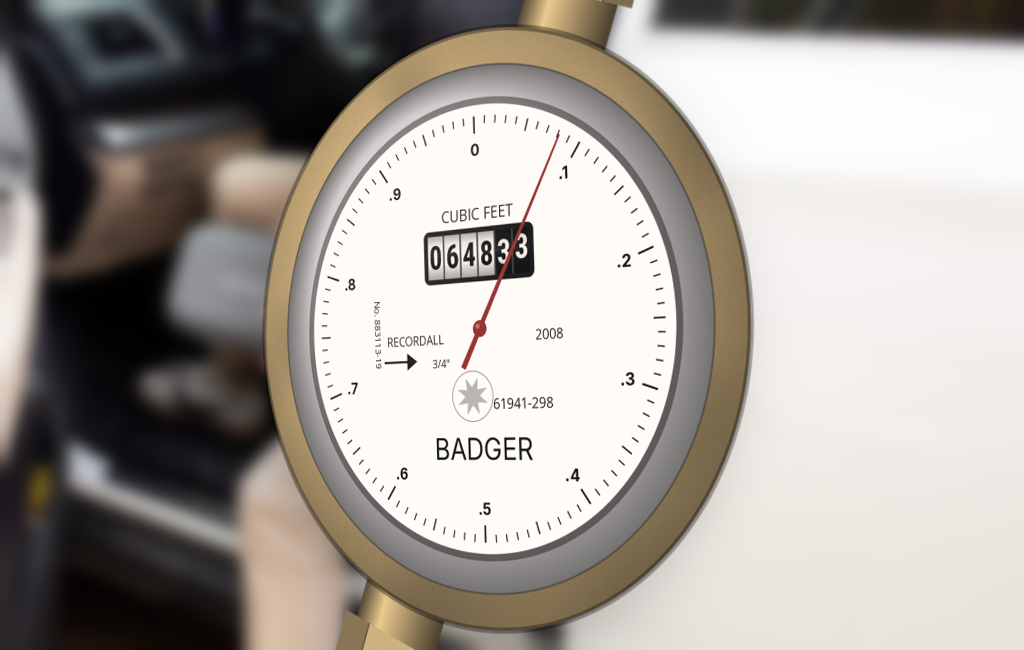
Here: 64833.08 (ft³)
